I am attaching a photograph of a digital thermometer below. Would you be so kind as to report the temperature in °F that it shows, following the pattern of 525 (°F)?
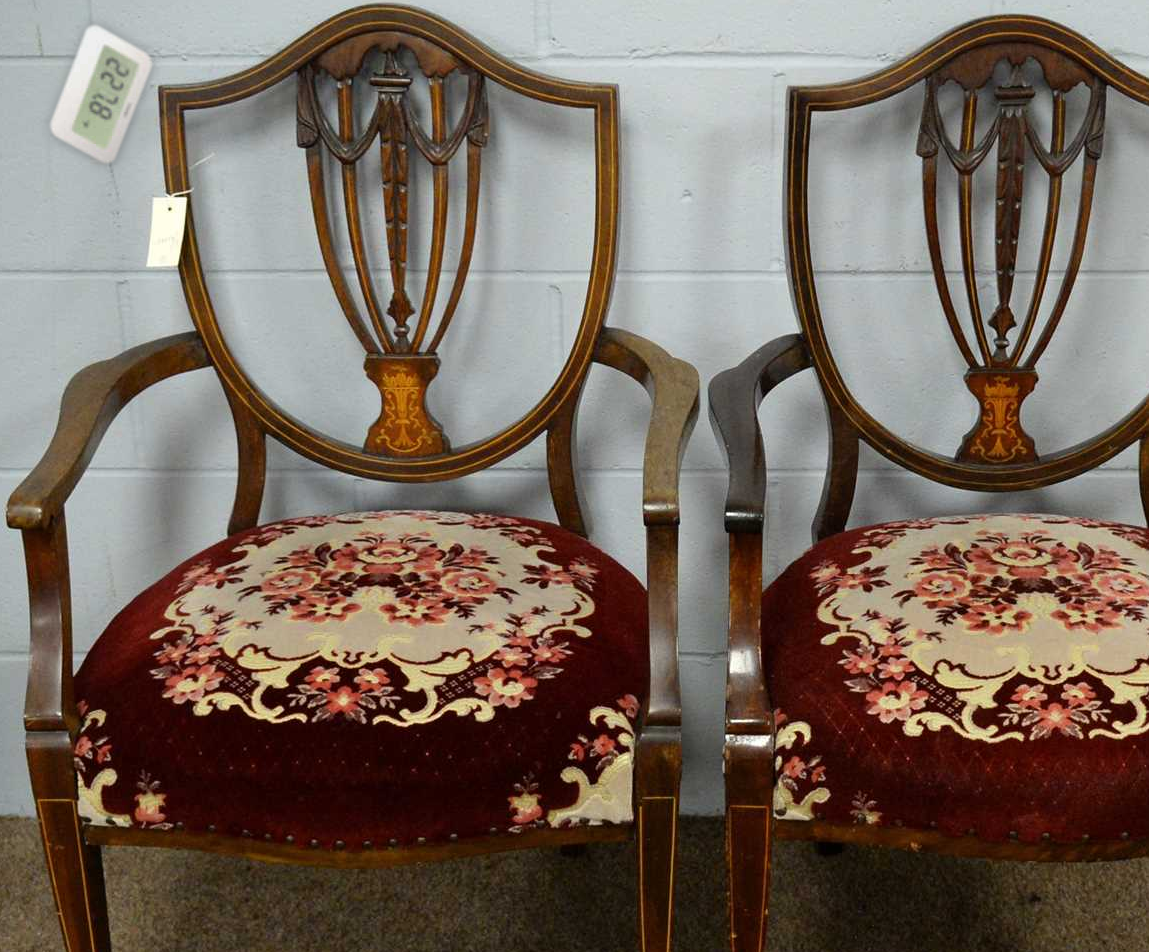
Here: 227.8 (°F)
